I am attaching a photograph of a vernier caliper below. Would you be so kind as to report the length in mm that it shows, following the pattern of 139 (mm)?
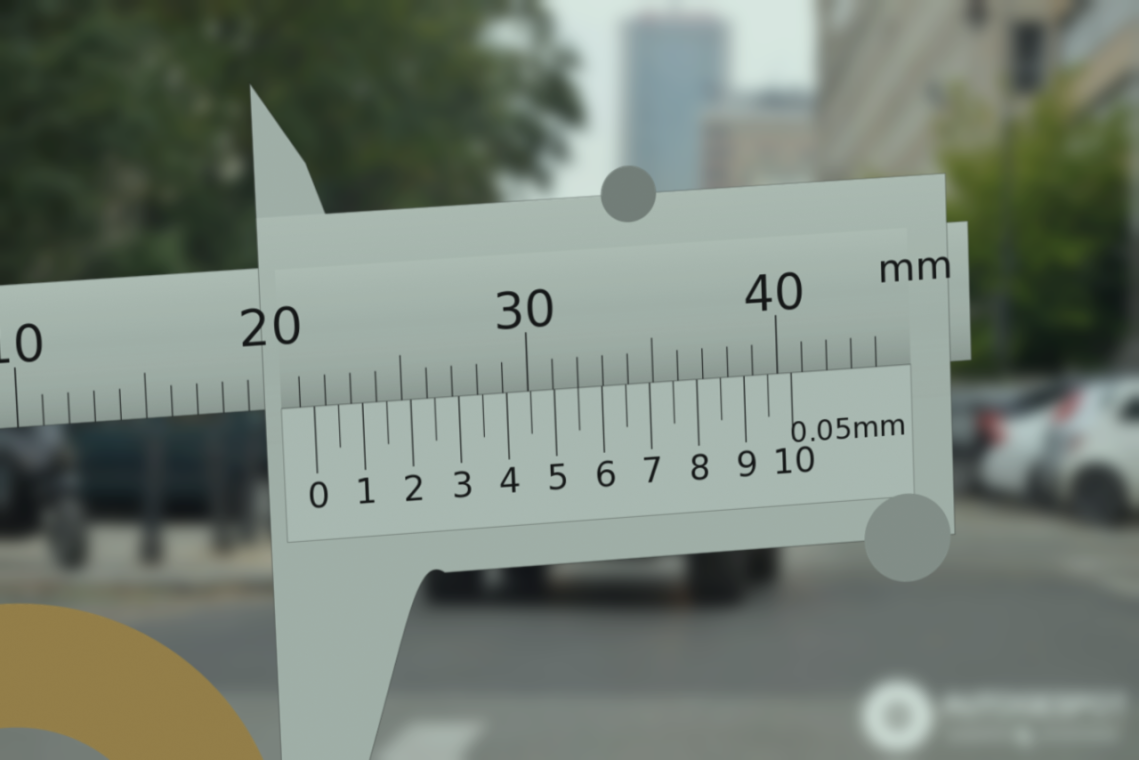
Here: 21.55 (mm)
